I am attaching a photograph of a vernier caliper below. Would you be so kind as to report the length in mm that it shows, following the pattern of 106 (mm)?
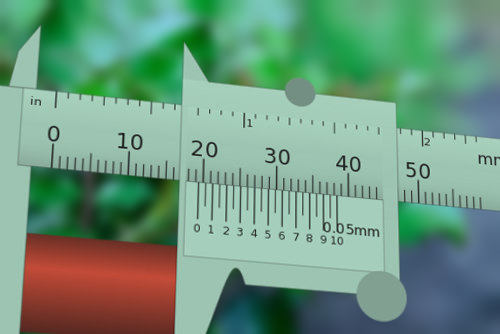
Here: 19.4 (mm)
